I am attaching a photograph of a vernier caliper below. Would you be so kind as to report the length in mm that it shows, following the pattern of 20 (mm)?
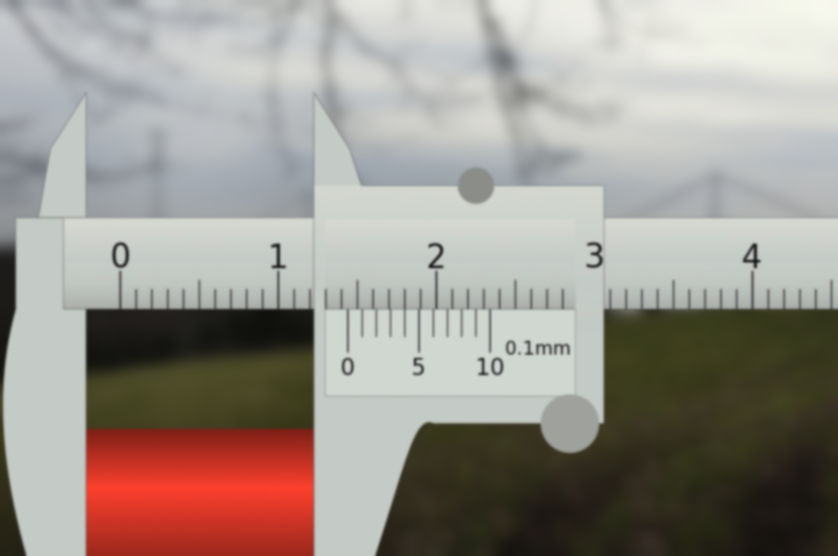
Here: 14.4 (mm)
